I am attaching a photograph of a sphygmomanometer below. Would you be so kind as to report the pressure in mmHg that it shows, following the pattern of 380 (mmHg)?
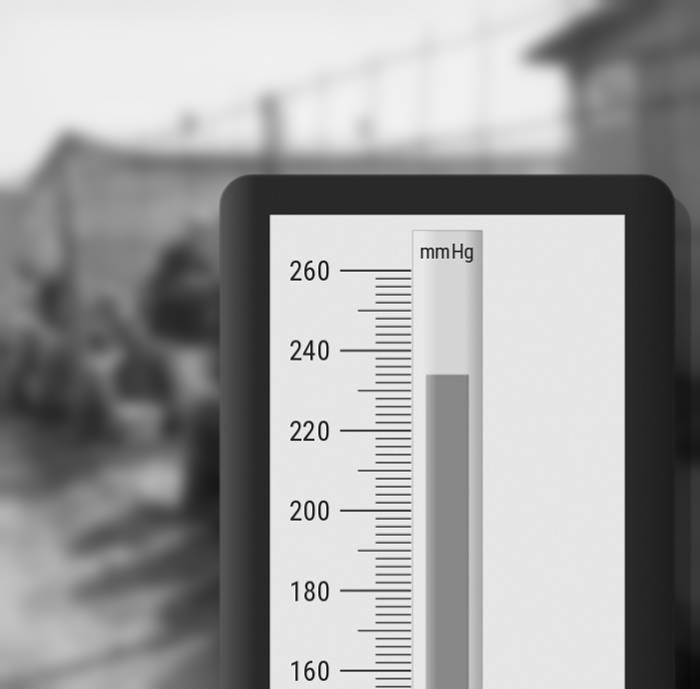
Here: 234 (mmHg)
